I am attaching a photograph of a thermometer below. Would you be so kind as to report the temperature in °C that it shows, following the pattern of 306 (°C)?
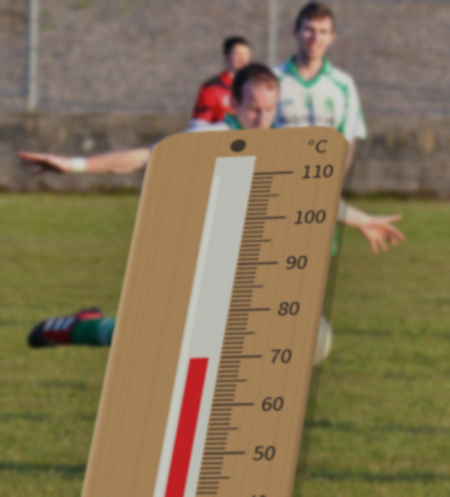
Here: 70 (°C)
